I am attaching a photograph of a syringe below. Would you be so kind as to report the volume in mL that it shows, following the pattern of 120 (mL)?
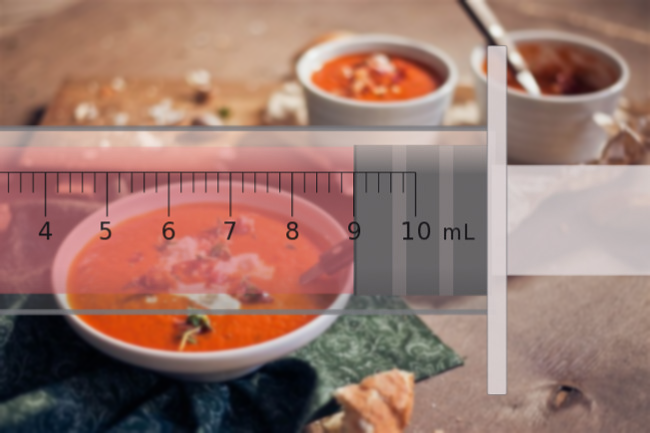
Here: 9 (mL)
